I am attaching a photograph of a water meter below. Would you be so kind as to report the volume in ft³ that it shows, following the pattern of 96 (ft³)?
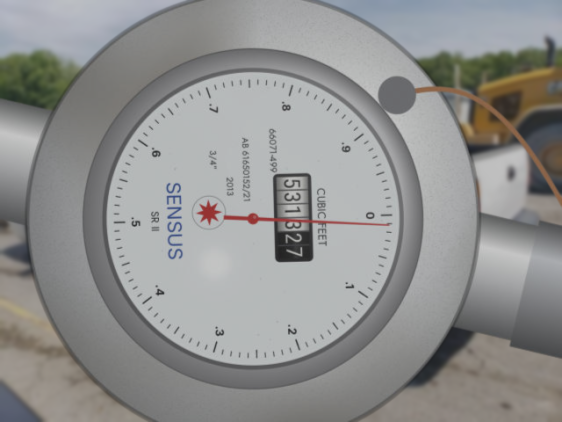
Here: 531327.01 (ft³)
